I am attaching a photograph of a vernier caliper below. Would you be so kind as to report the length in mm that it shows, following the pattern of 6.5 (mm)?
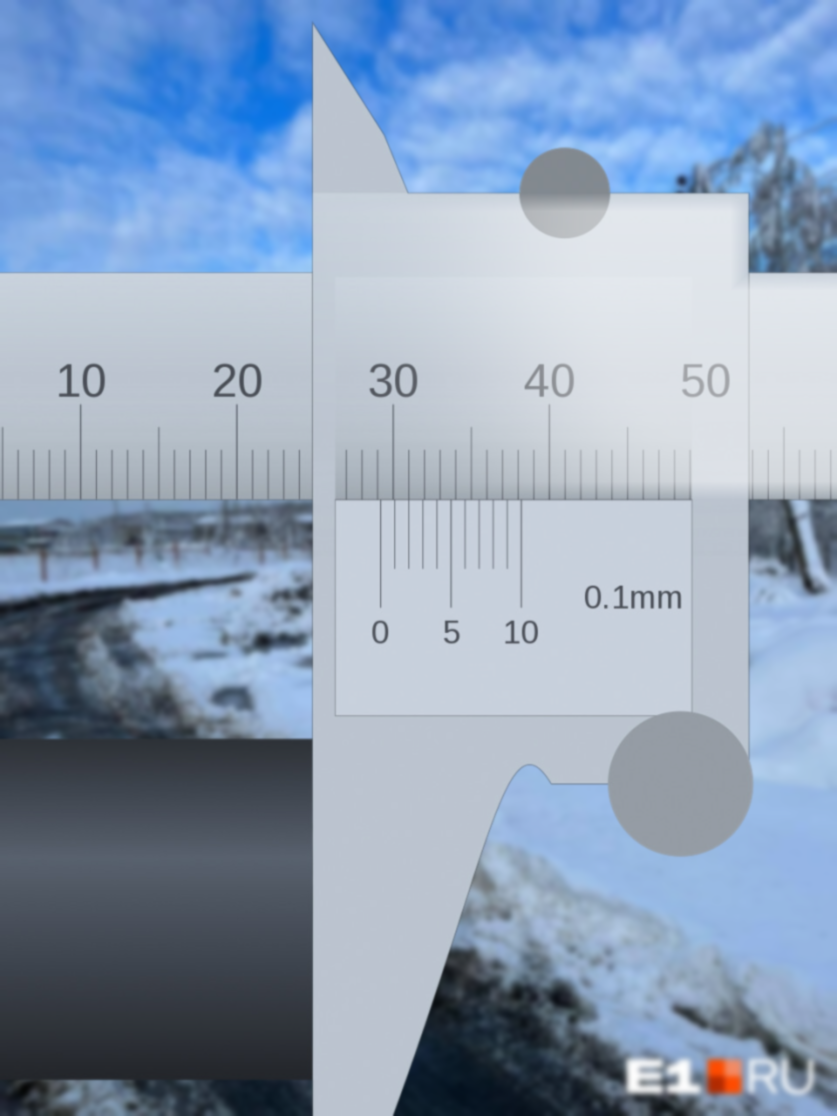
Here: 29.2 (mm)
